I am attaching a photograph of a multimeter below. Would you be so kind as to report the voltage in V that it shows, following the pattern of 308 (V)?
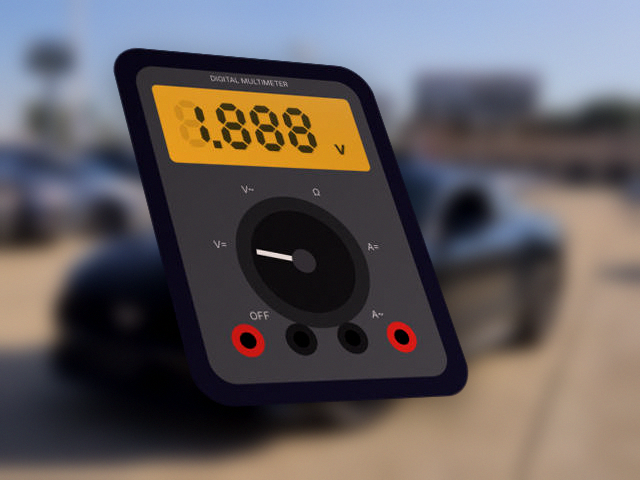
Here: 1.888 (V)
